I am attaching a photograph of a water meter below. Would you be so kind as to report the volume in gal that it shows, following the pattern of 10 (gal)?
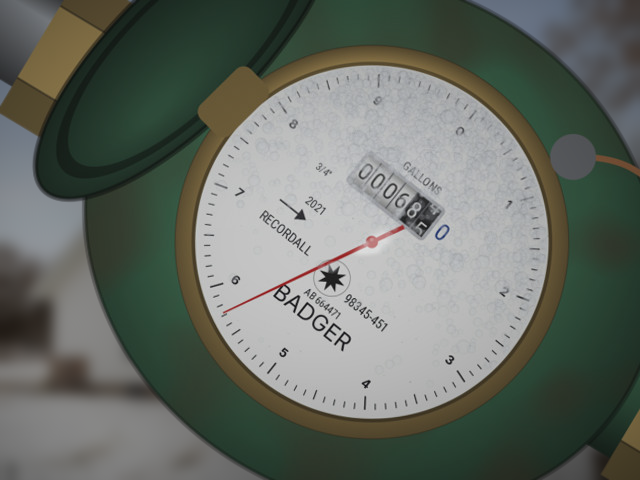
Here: 6845.7 (gal)
